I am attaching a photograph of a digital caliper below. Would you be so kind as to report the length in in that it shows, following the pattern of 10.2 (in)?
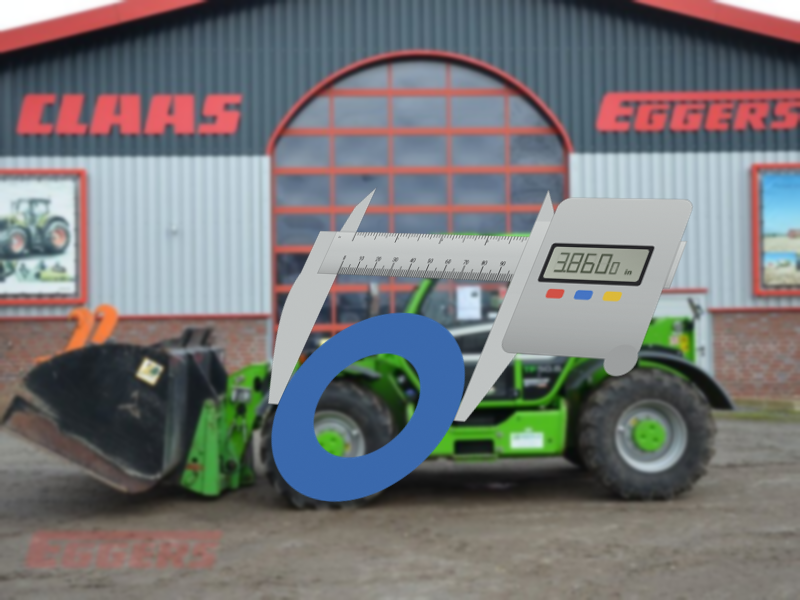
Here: 3.8600 (in)
